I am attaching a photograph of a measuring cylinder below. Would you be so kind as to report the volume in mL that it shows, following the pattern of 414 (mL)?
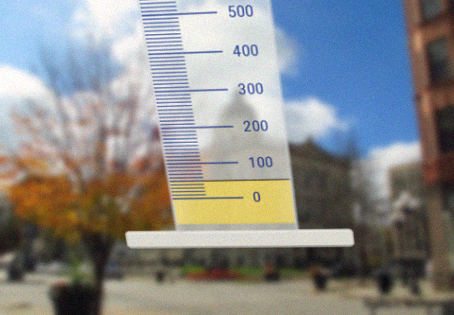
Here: 50 (mL)
